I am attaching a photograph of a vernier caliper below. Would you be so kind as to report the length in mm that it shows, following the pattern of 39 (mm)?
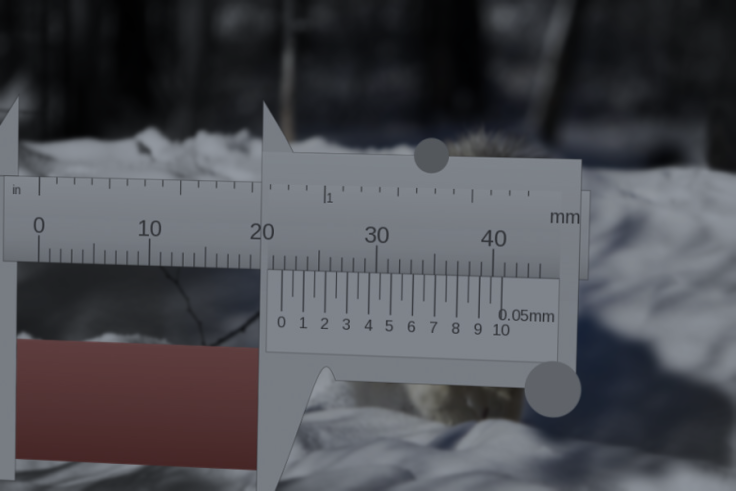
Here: 21.8 (mm)
